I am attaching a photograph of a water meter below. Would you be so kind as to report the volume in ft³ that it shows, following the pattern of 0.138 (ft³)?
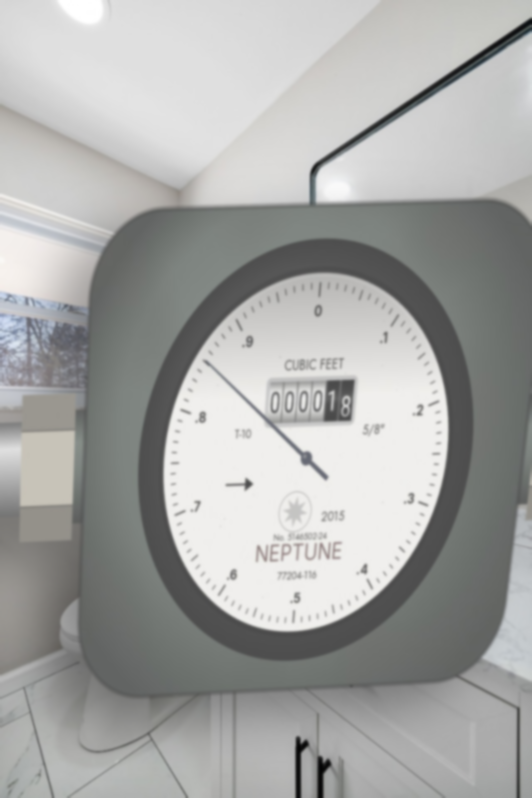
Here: 17.85 (ft³)
